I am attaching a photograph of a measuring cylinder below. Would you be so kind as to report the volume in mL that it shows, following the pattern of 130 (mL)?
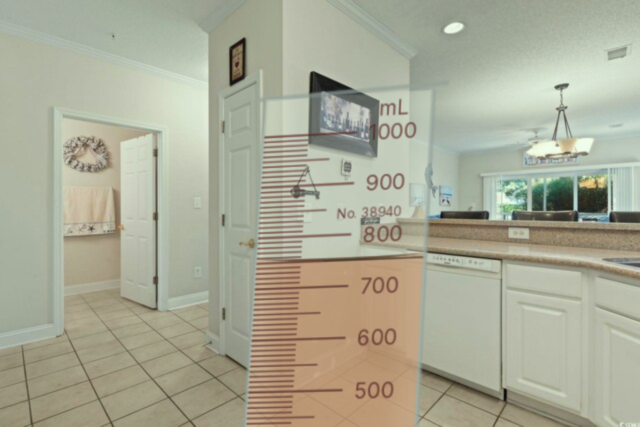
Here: 750 (mL)
